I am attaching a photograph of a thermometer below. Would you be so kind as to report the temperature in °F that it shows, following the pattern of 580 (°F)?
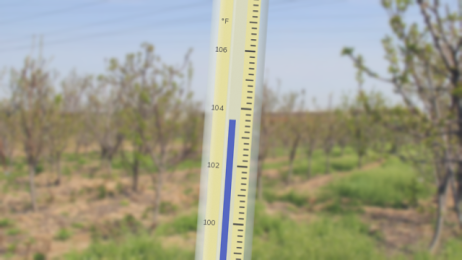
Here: 103.6 (°F)
